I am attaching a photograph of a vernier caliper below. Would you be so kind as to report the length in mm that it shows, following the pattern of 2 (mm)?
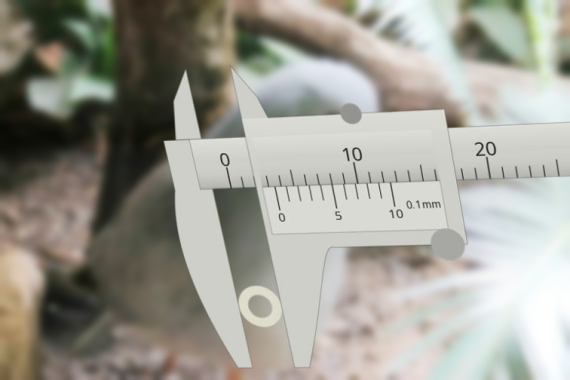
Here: 3.5 (mm)
